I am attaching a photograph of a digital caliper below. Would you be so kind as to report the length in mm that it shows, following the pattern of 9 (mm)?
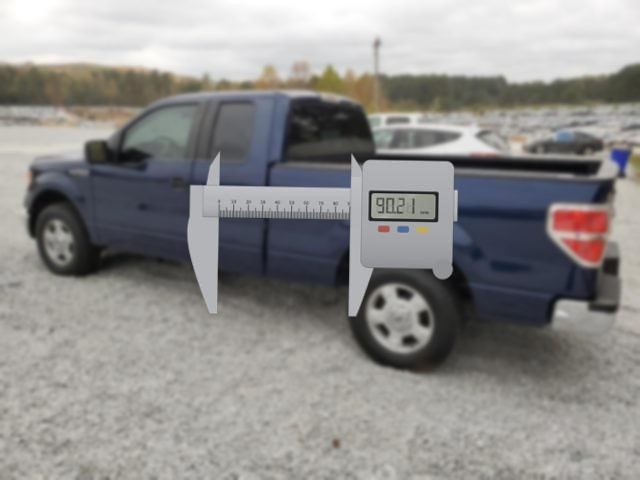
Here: 90.21 (mm)
